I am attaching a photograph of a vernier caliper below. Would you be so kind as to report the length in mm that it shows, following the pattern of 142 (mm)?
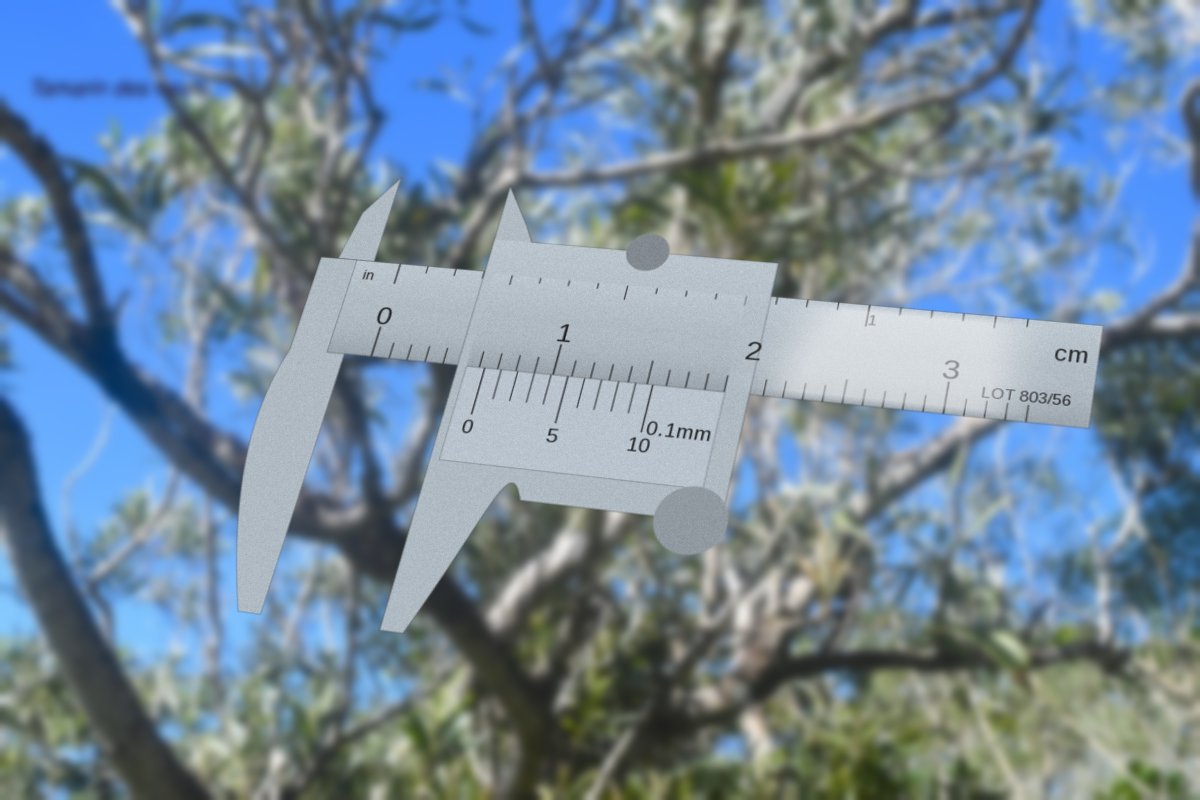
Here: 6.3 (mm)
